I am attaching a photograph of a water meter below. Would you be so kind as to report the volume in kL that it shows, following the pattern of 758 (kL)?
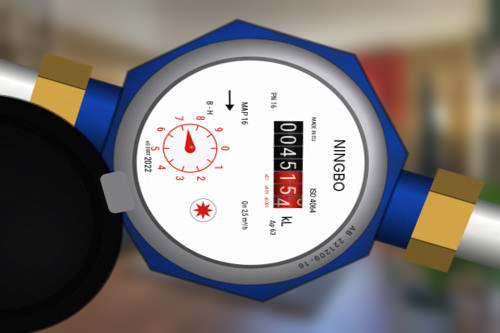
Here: 45.1537 (kL)
